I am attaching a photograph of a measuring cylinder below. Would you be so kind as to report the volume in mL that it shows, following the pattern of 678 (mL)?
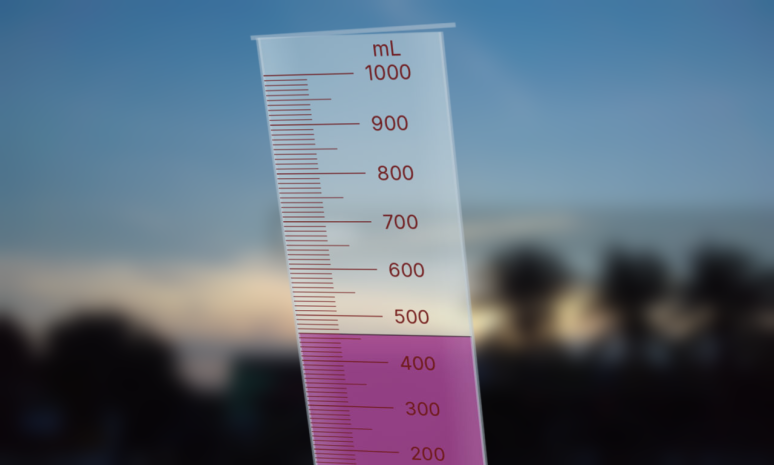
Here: 460 (mL)
